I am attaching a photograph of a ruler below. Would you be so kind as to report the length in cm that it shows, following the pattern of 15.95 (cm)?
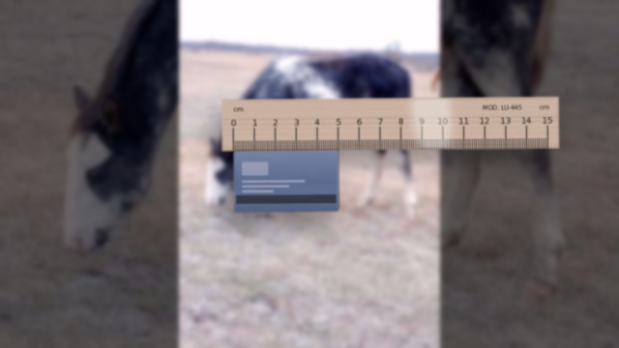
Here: 5 (cm)
